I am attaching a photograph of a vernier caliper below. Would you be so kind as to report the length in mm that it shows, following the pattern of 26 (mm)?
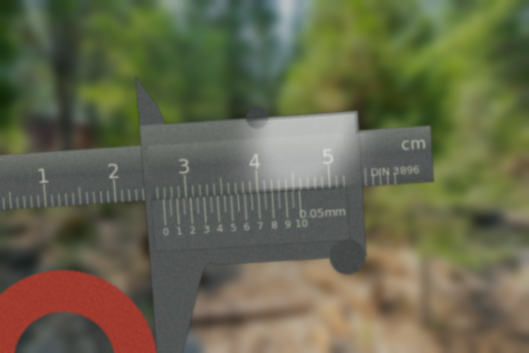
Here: 26.8 (mm)
